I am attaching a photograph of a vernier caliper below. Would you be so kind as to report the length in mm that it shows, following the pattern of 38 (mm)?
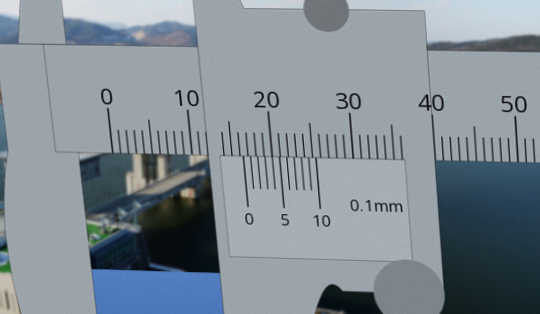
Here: 16.4 (mm)
